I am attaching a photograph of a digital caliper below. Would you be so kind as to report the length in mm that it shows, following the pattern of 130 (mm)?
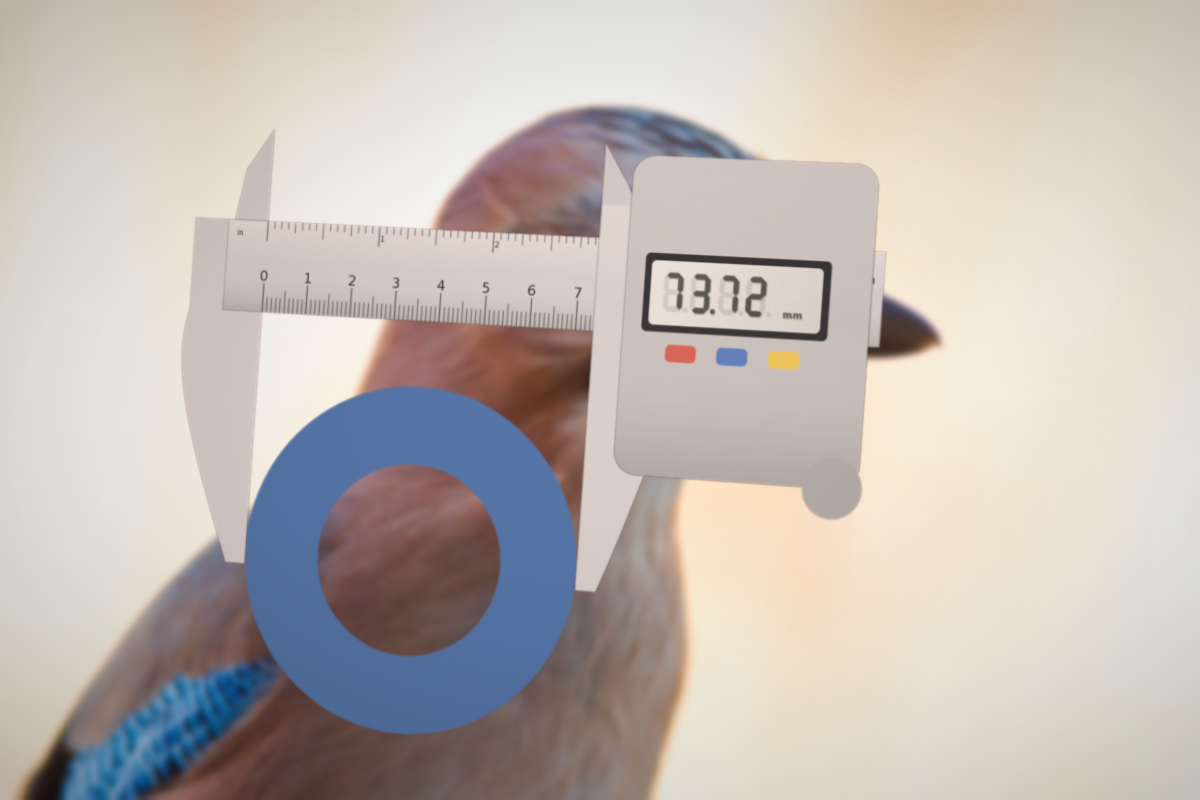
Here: 73.72 (mm)
